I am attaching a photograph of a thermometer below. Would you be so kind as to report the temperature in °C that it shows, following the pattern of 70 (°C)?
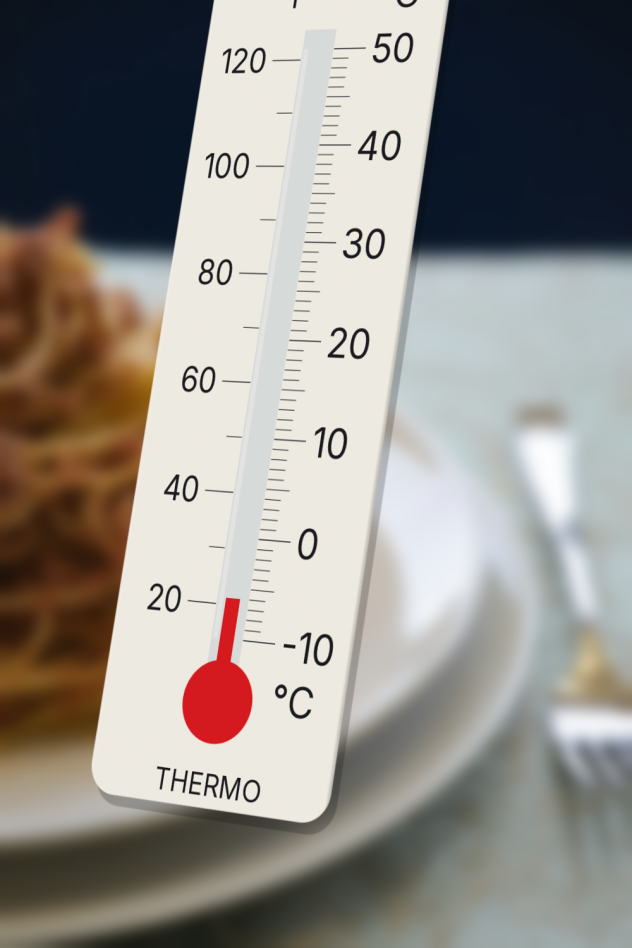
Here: -6 (°C)
